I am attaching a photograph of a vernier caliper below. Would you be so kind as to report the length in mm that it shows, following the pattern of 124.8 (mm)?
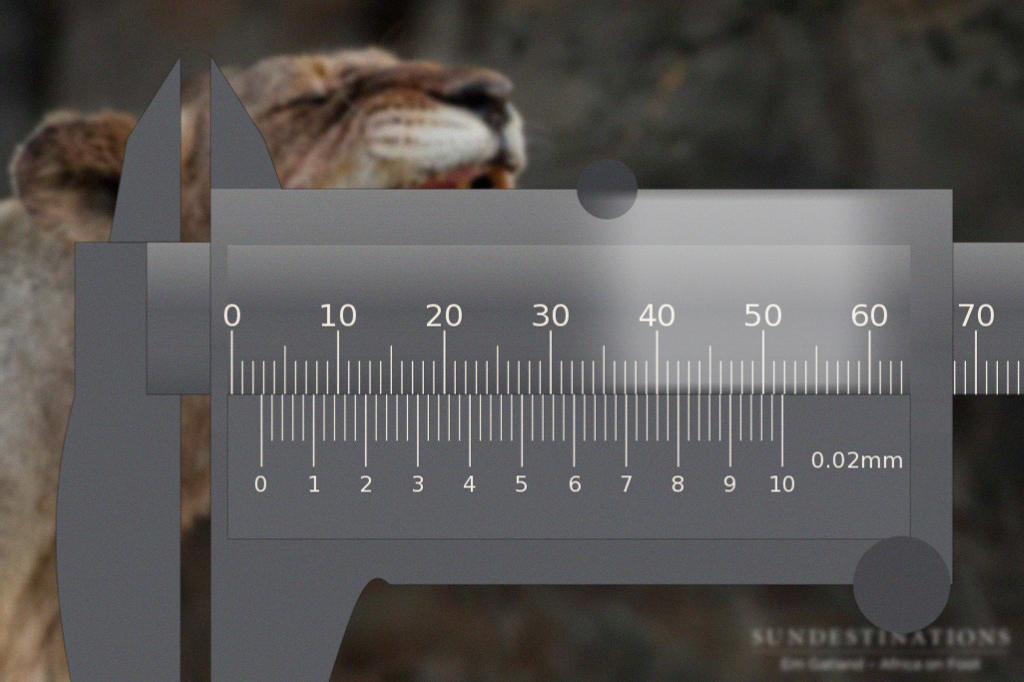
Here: 2.8 (mm)
